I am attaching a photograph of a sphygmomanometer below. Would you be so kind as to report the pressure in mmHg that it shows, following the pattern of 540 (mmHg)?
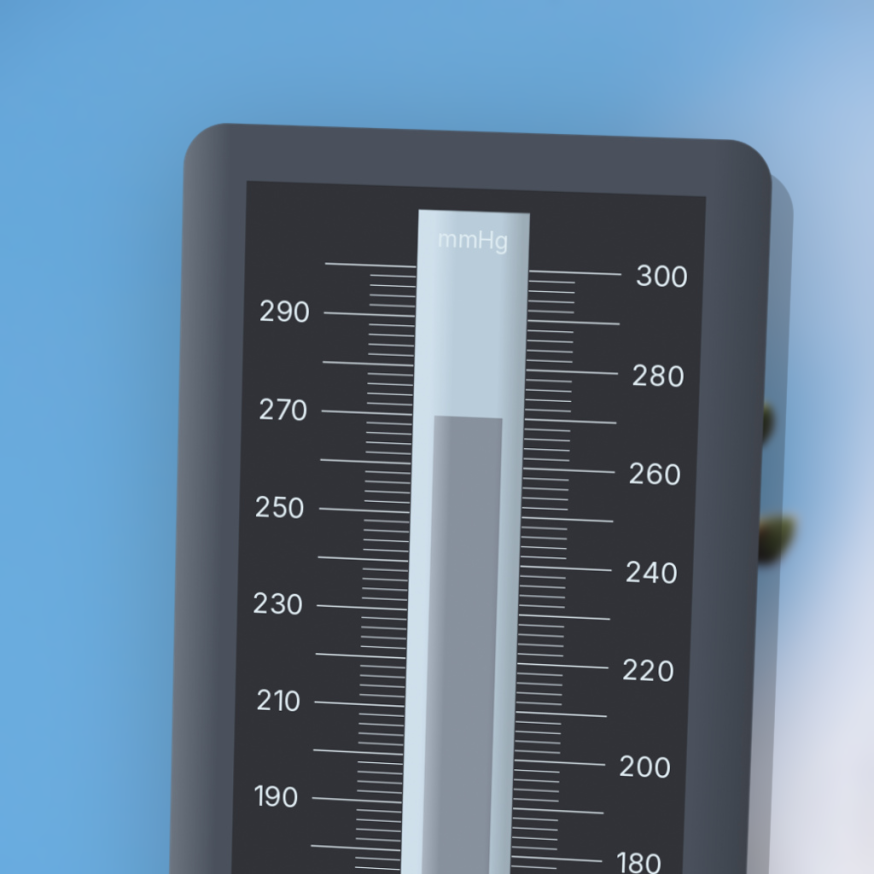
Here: 270 (mmHg)
